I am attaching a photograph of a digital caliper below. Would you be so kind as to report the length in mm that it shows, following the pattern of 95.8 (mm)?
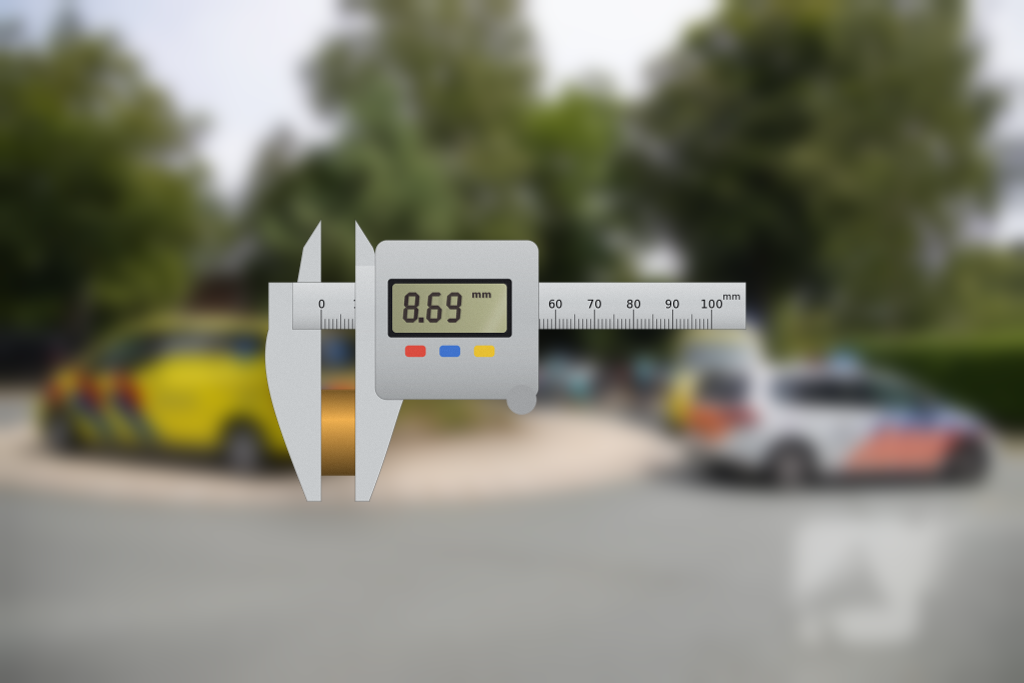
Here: 8.69 (mm)
